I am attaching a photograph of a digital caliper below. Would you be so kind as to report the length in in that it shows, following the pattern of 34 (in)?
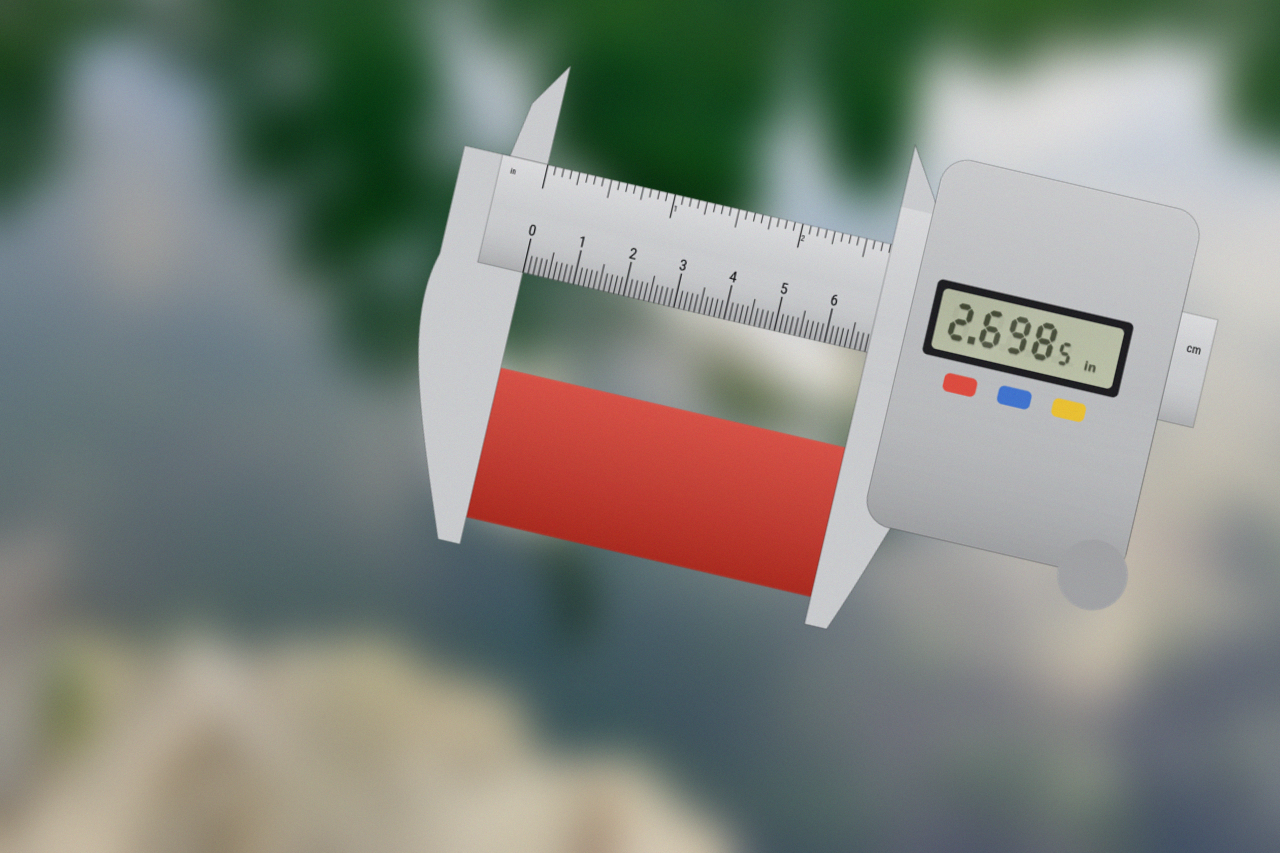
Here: 2.6985 (in)
